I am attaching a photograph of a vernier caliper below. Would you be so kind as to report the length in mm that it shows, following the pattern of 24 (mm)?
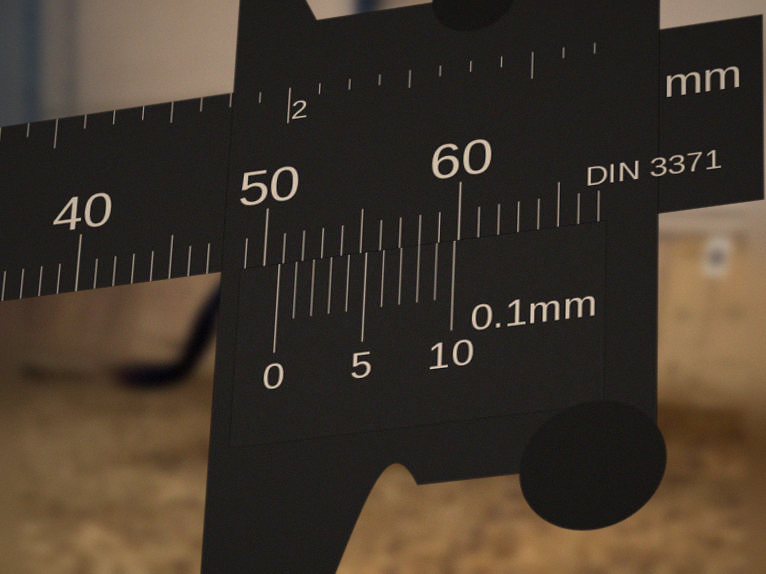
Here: 50.8 (mm)
